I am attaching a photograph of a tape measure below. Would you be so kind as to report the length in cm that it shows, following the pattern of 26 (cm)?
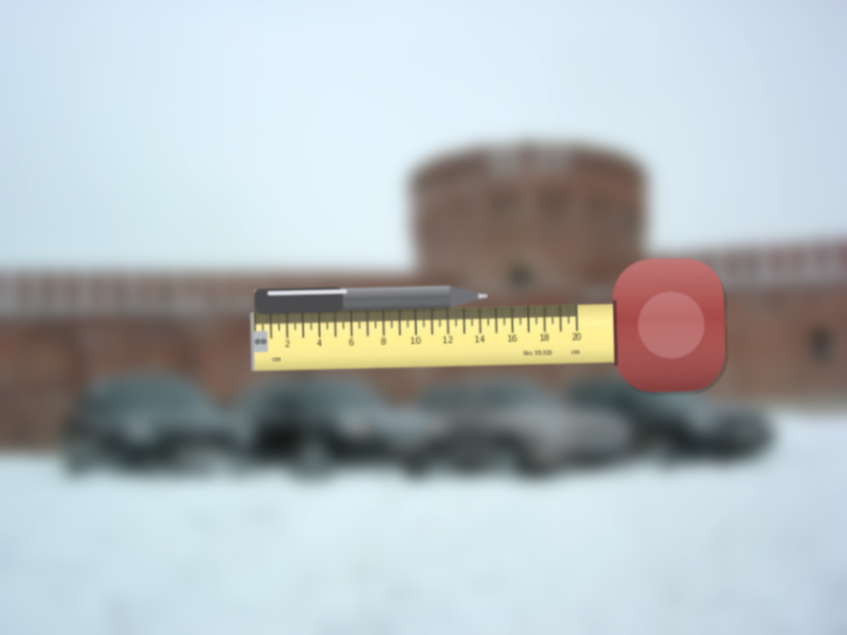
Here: 14.5 (cm)
